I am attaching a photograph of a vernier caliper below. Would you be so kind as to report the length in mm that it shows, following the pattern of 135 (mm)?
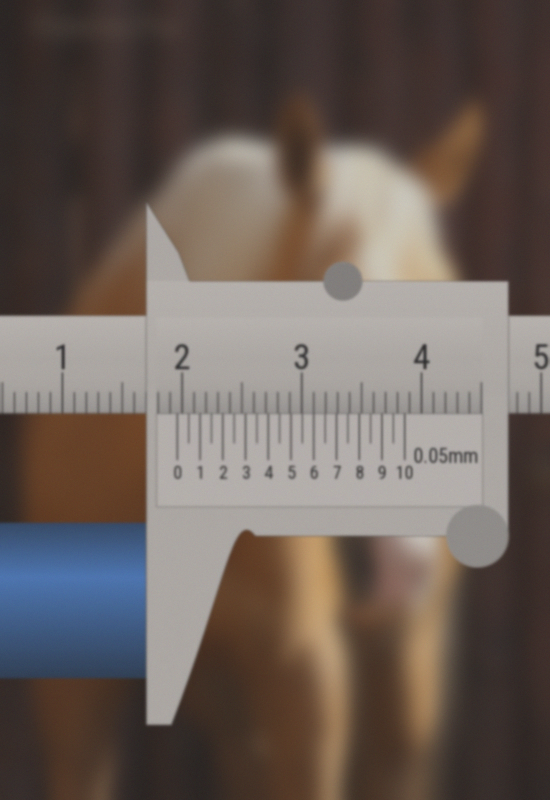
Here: 19.6 (mm)
